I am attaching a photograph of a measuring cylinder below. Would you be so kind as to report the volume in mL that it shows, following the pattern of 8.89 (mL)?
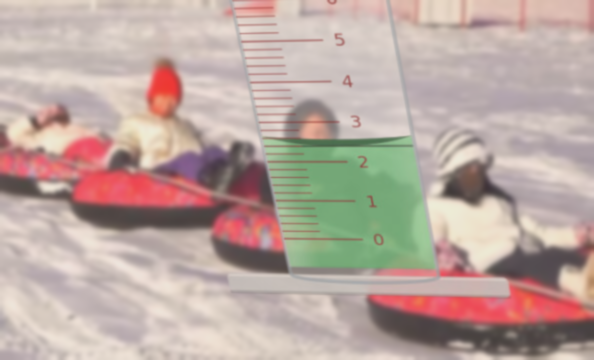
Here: 2.4 (mL)
